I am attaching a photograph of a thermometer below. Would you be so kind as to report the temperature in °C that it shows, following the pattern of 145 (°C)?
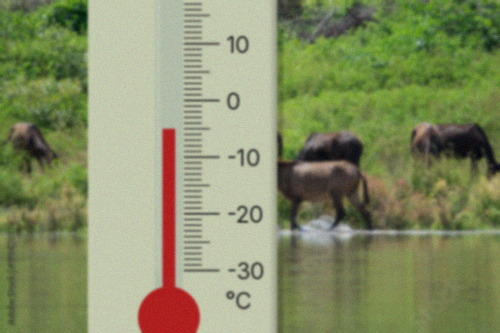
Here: -5 (°C)
